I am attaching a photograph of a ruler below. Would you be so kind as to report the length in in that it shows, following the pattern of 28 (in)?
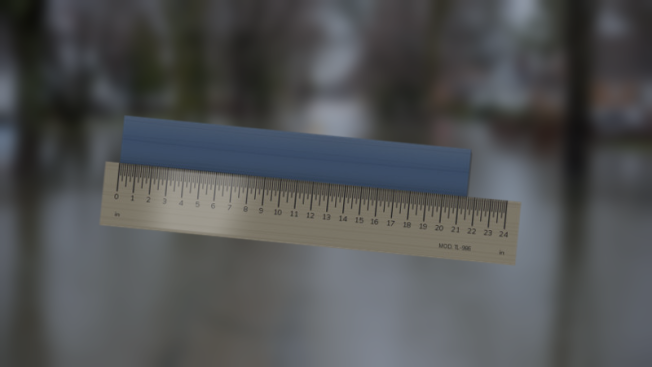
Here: 21.5 (in)
